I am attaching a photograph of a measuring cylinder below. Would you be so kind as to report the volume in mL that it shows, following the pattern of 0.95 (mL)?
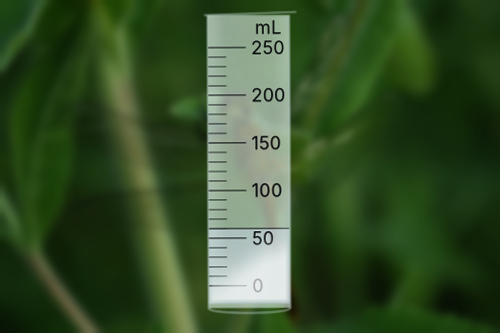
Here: 60 (mL)
